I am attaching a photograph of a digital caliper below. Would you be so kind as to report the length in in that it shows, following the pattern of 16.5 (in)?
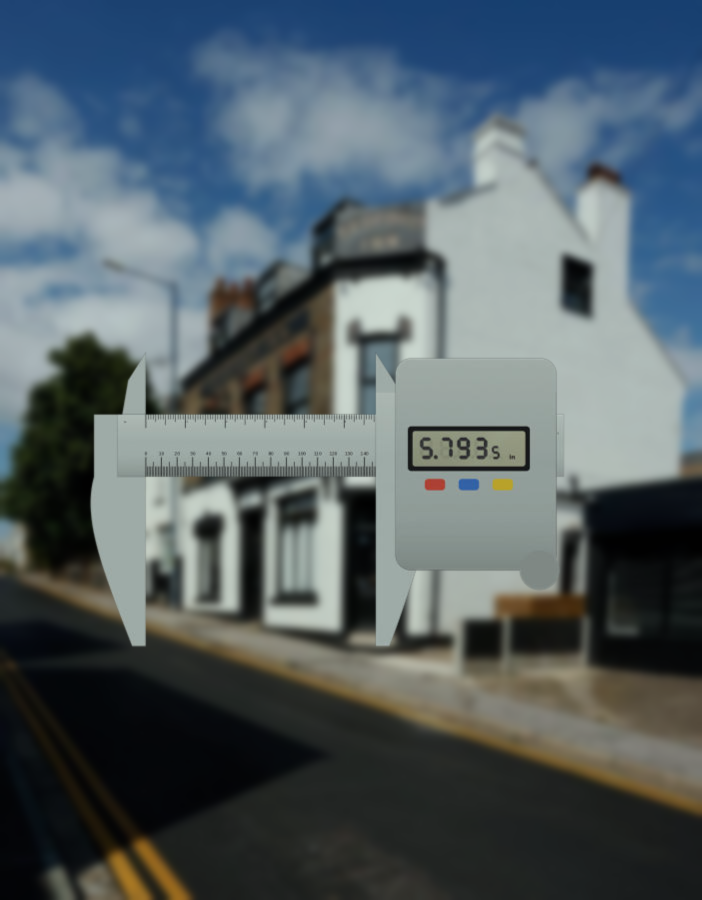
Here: 5.7935 (in)
